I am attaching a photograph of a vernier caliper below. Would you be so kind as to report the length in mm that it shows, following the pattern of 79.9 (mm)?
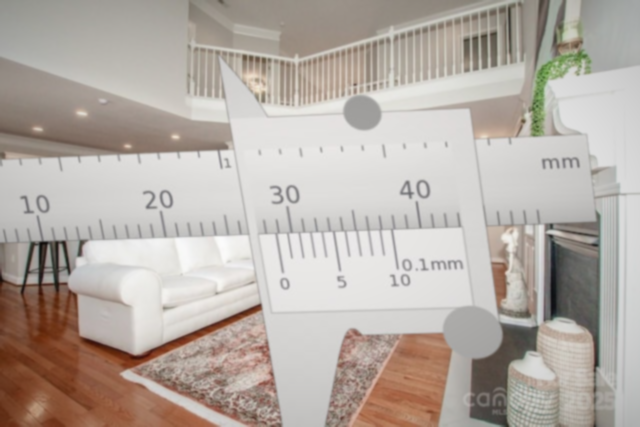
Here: 28.8 (mm)
